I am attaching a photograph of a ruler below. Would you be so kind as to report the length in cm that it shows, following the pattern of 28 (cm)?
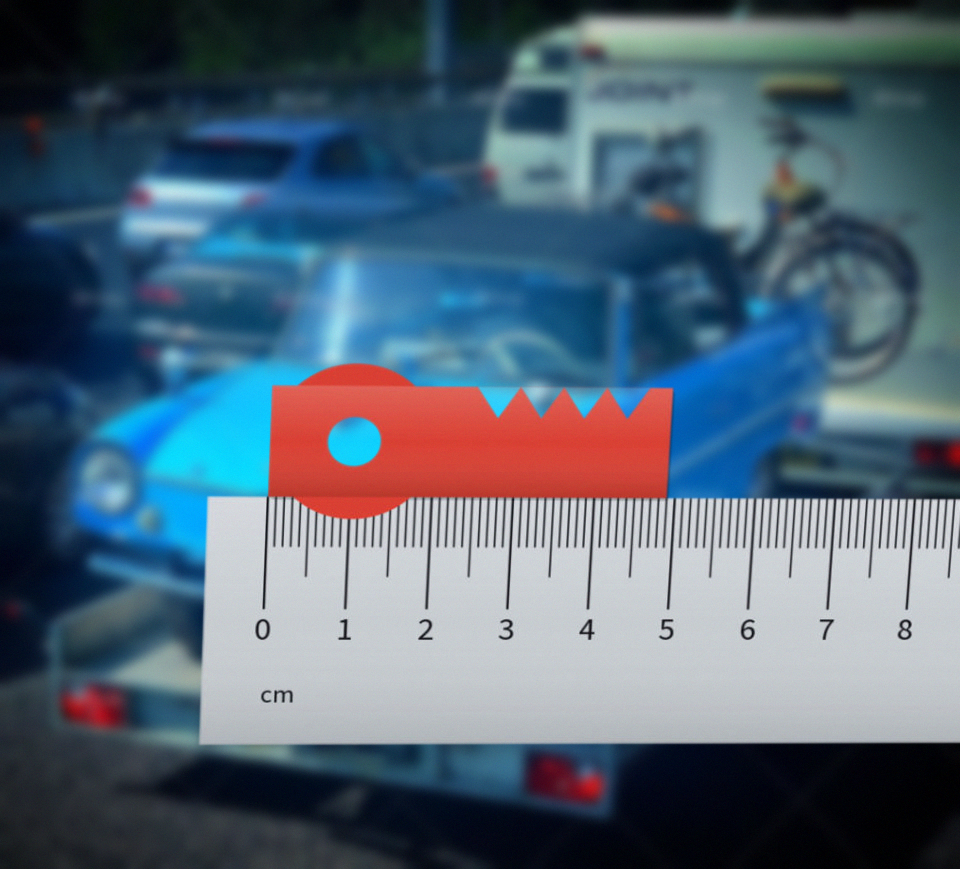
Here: 4.9 (cm)
